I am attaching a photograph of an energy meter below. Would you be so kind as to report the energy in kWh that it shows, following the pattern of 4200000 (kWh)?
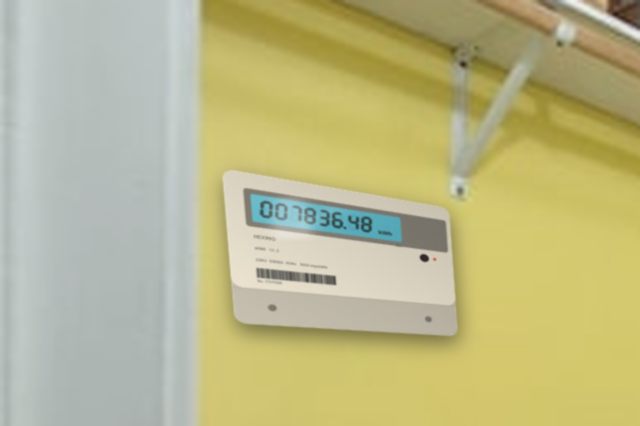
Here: 7836.48 (kWh)
